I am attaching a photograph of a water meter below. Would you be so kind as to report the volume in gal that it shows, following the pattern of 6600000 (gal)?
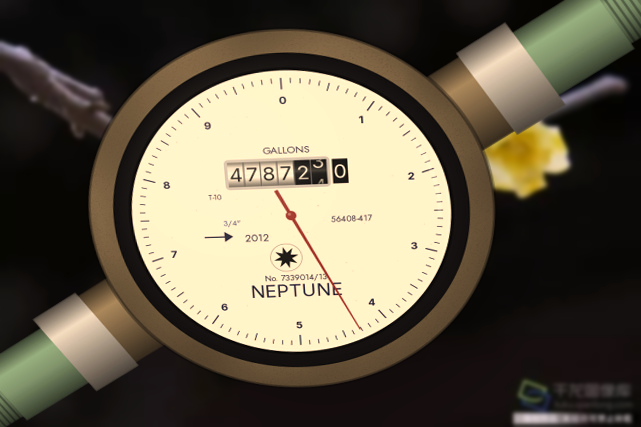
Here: 4787234.3 (gal)
